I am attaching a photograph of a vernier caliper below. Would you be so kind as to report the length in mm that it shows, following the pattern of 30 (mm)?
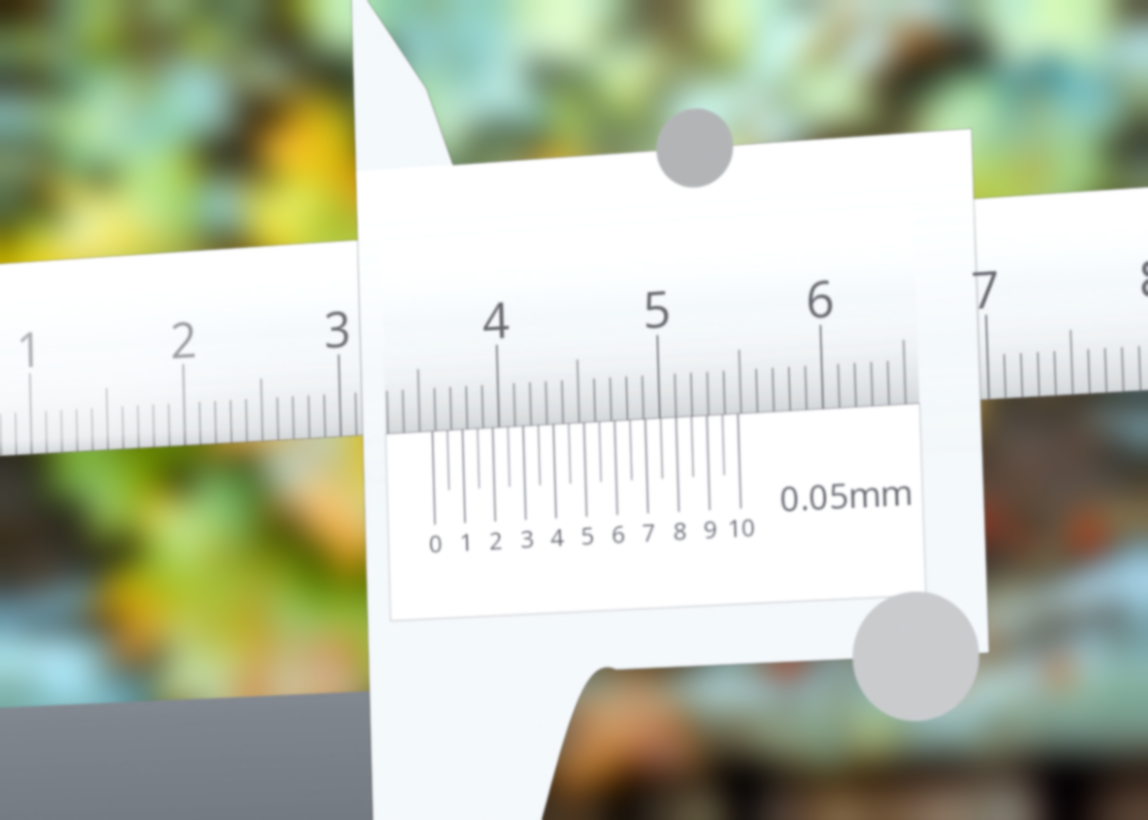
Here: 35.8 (mm)
